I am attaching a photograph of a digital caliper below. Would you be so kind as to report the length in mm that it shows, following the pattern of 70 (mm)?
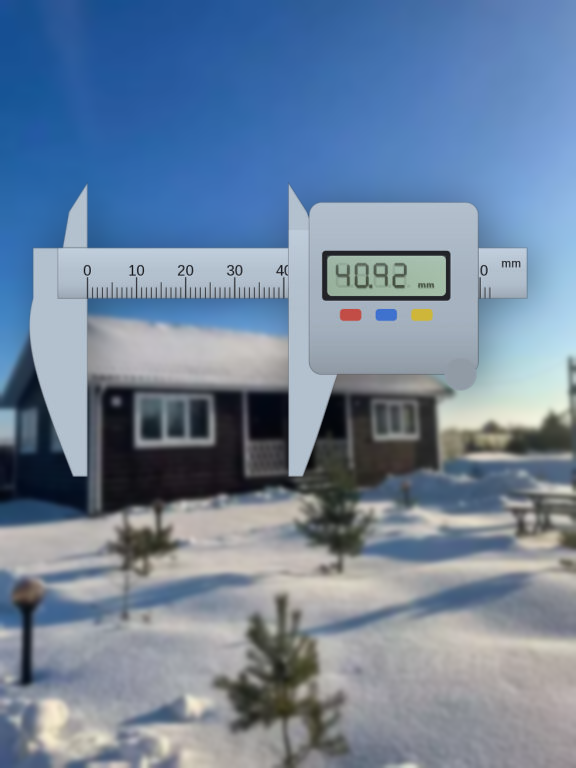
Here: 40.92 (mm)
